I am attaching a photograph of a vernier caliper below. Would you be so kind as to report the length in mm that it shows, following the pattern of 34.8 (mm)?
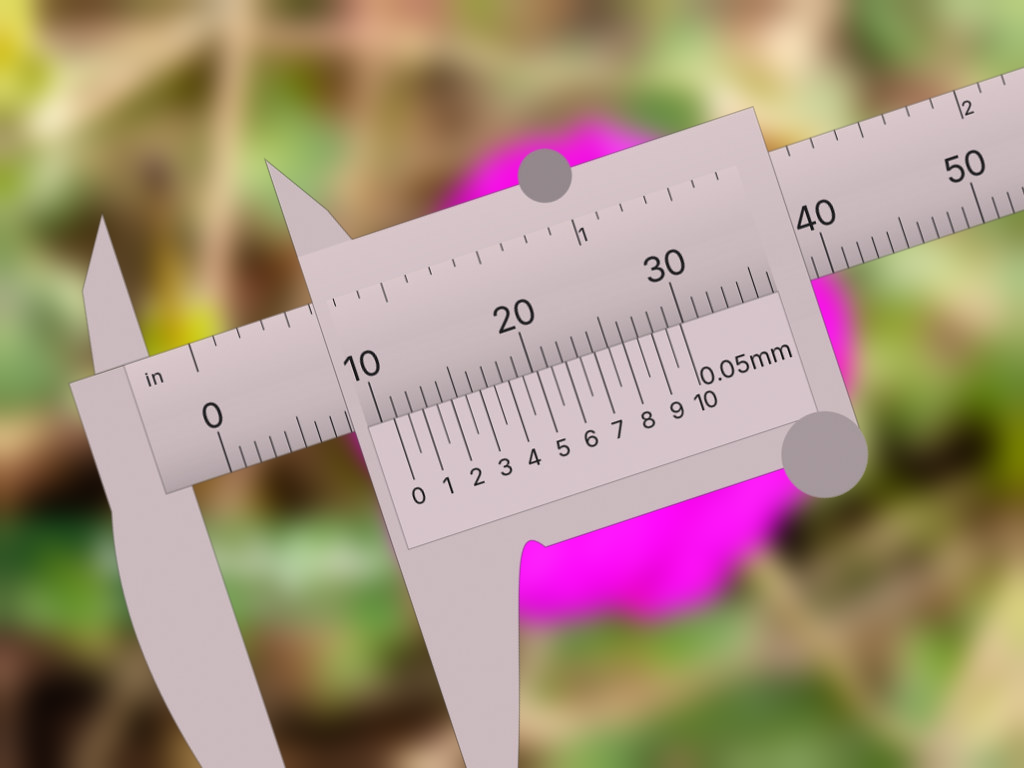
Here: 10.8 (mm)
